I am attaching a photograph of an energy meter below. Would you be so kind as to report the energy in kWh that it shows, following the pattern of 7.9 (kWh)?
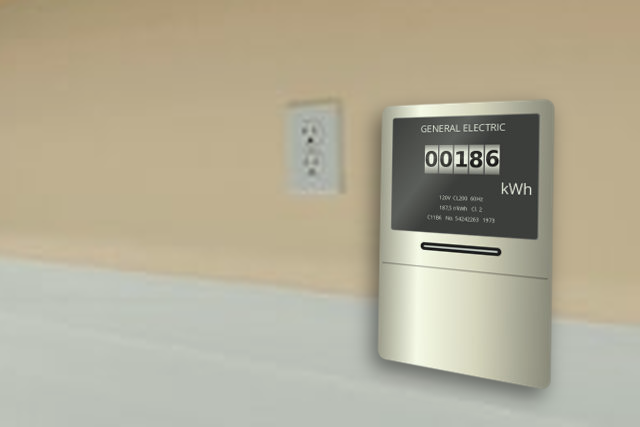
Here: 186 (kWh)
